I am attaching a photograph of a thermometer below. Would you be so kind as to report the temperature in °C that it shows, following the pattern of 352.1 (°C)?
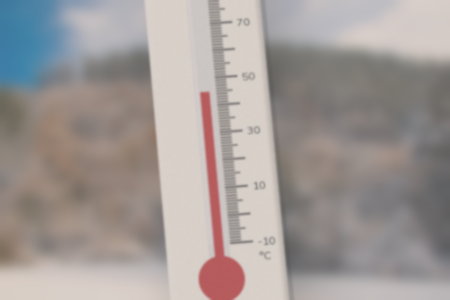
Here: 45 (°C)
